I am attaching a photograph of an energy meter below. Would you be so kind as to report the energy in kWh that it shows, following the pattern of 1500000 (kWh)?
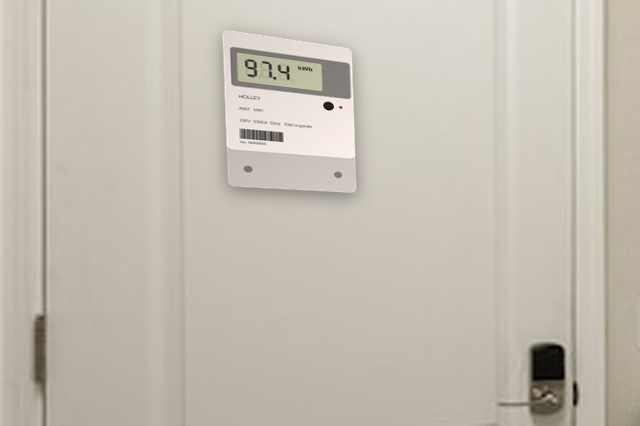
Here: 97.4 (kWh)
